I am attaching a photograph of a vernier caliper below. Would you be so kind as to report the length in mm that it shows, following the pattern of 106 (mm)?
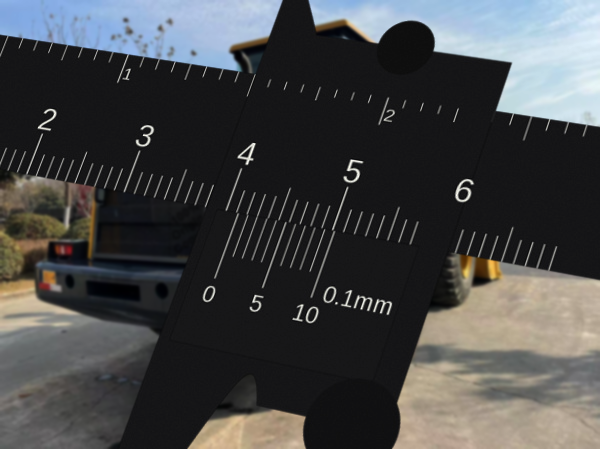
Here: 41.2 (mm)
